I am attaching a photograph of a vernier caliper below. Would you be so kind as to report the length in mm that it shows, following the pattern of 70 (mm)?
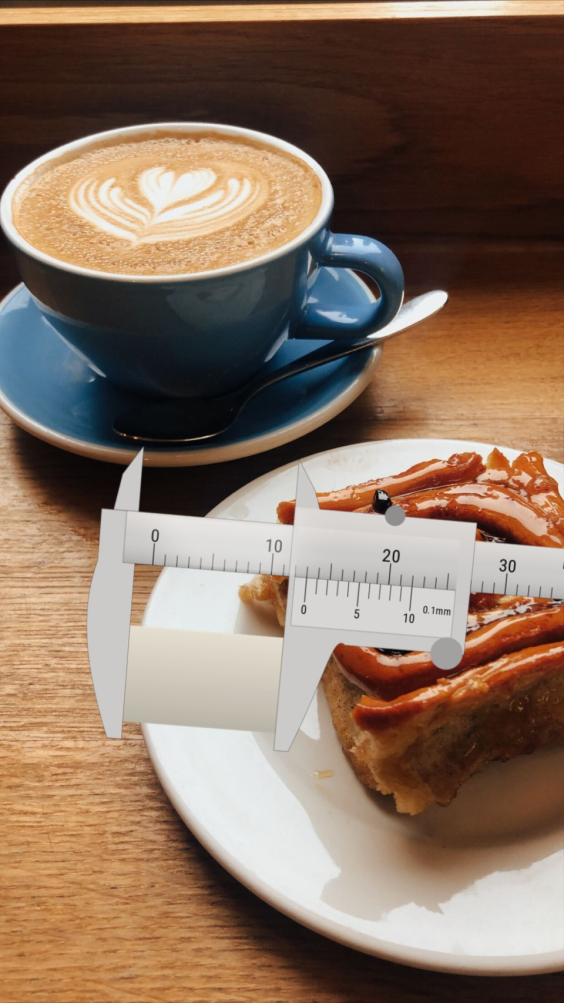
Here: 13.0 (mm)
